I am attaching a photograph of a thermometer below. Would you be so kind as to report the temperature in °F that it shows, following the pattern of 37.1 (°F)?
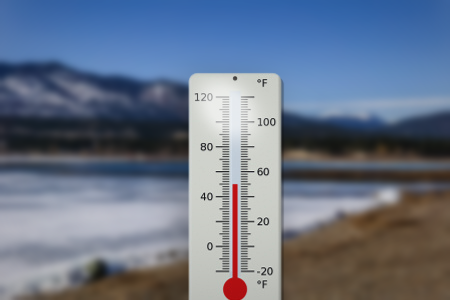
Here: 50 (°F)
